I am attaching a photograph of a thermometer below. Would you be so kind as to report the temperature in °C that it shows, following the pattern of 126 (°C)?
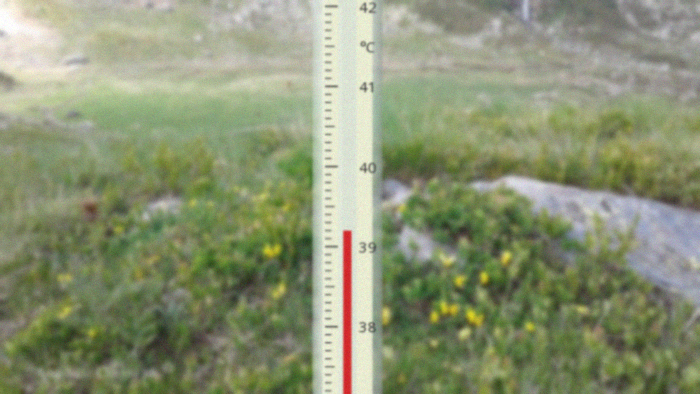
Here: 39.2 (°C)
